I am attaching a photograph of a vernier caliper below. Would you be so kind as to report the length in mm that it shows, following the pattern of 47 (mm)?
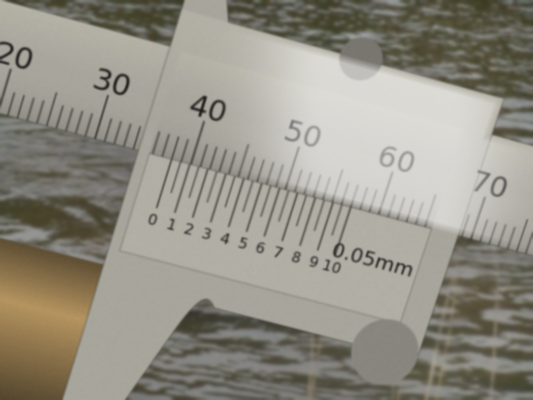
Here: 38.0 (mm)
